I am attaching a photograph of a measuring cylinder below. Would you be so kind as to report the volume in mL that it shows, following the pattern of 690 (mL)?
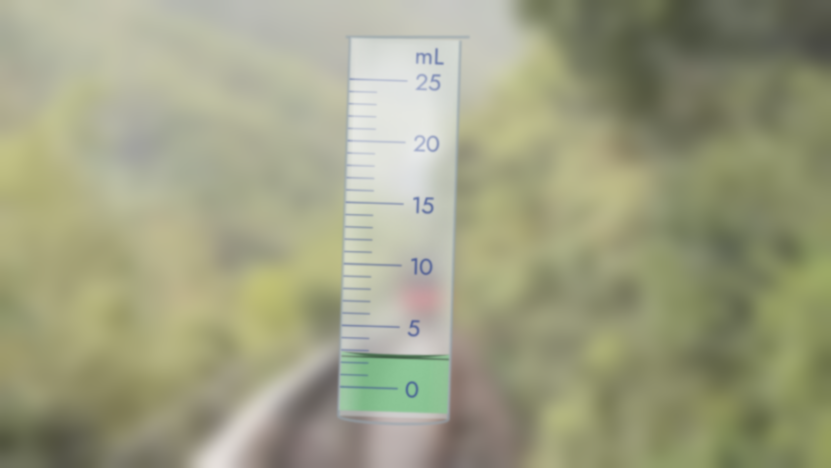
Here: 2.5 (mL)
